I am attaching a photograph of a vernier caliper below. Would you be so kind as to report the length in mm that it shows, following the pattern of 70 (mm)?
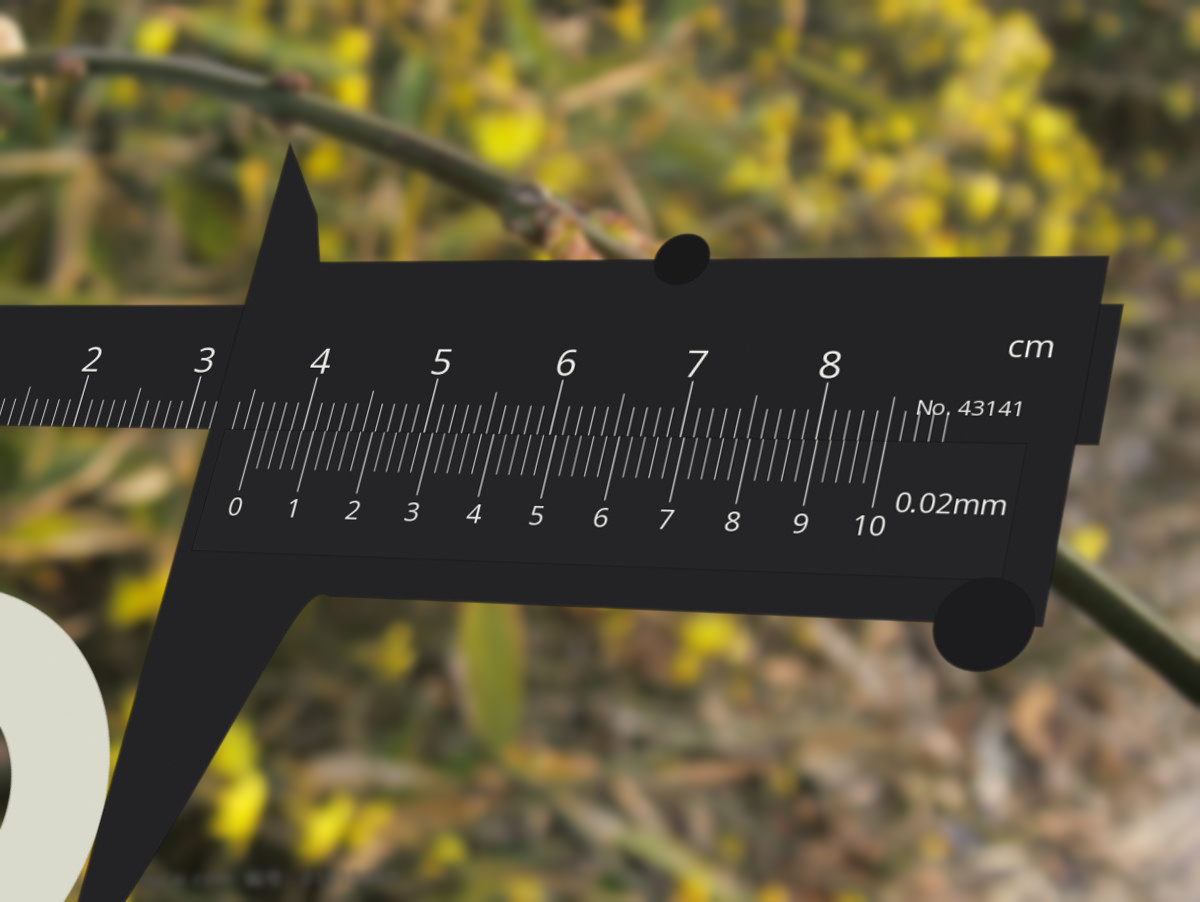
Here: 36.0 (mm)
